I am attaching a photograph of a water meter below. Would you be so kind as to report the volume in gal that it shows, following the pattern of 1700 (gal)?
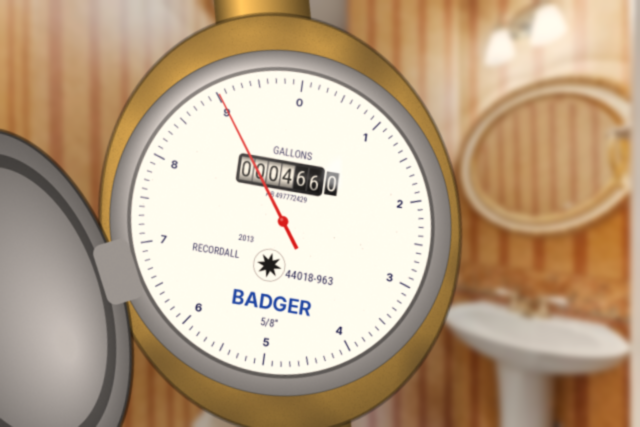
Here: 4659.0 (gal)
